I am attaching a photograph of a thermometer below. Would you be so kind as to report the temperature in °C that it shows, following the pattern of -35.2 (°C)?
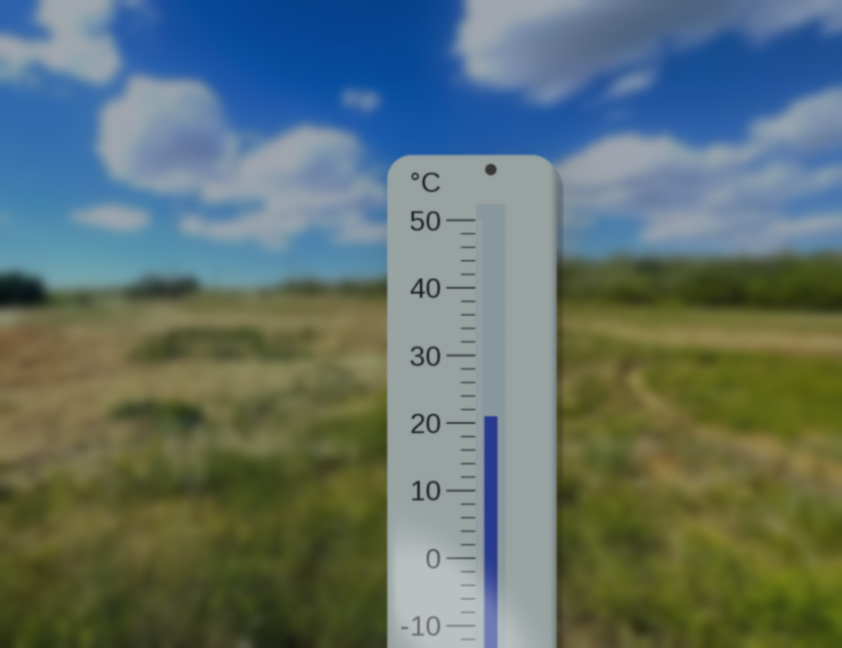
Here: 21 (°C)
